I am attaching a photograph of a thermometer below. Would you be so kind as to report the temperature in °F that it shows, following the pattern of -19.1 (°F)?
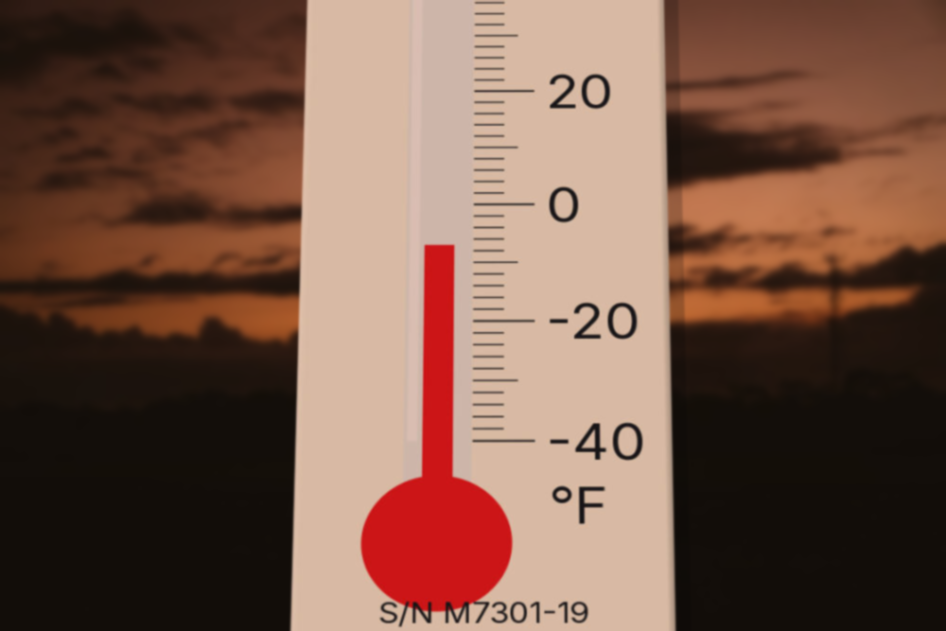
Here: -7 (°F)
